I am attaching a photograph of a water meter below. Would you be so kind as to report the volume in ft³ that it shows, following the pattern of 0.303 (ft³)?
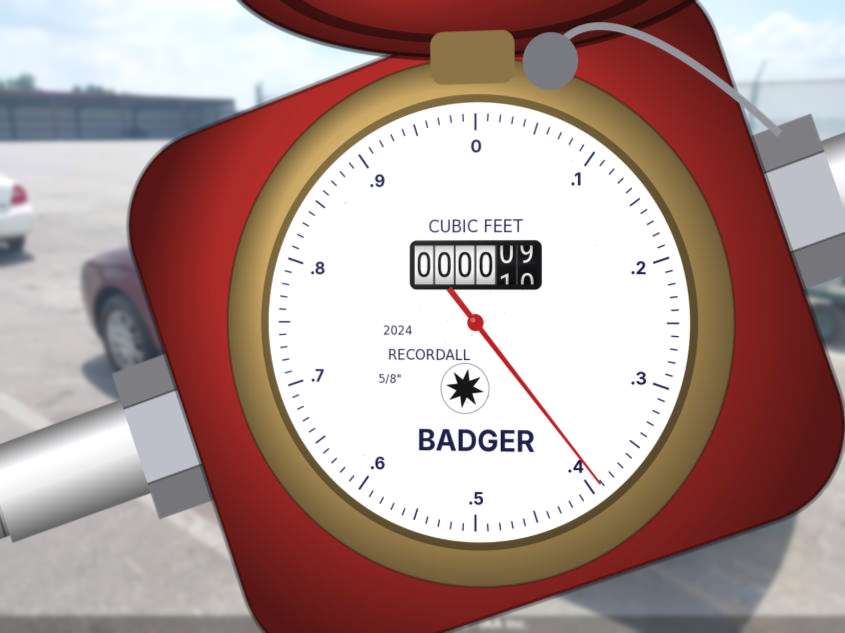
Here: 9.39 (ft³)
